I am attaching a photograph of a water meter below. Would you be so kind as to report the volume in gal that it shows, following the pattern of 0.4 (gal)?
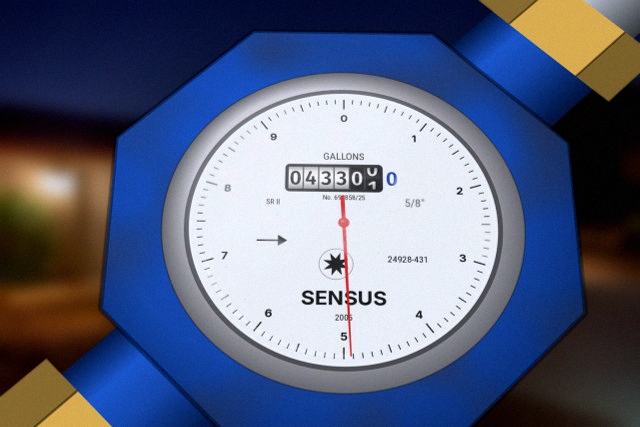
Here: 433004.9 (gal)
